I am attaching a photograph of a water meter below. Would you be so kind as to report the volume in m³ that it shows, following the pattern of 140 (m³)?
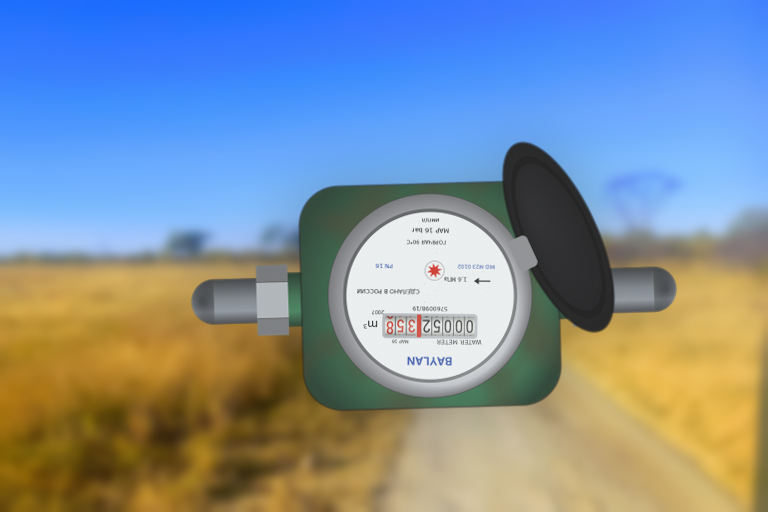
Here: 52.358 (m³)
